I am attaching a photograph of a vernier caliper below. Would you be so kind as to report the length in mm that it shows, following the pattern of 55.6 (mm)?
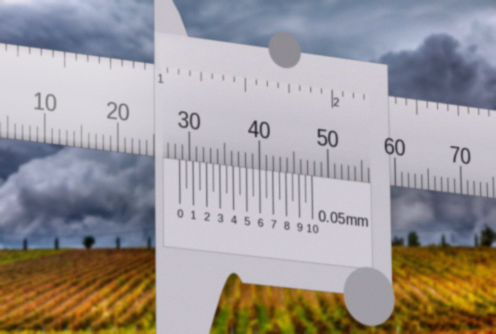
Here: 28.6 (mm)
